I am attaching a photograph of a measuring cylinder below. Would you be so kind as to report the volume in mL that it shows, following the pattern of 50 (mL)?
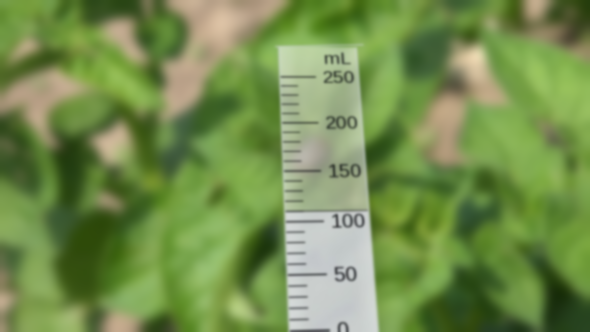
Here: 110 (mL)
